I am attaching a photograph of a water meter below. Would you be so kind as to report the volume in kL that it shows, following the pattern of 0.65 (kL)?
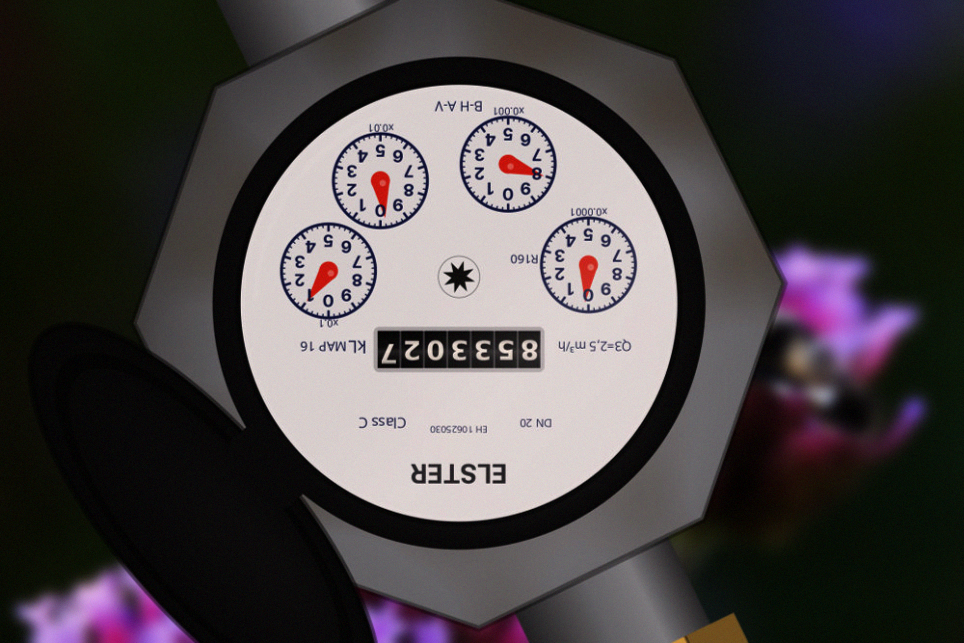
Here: 8533027.0980 (kL)
